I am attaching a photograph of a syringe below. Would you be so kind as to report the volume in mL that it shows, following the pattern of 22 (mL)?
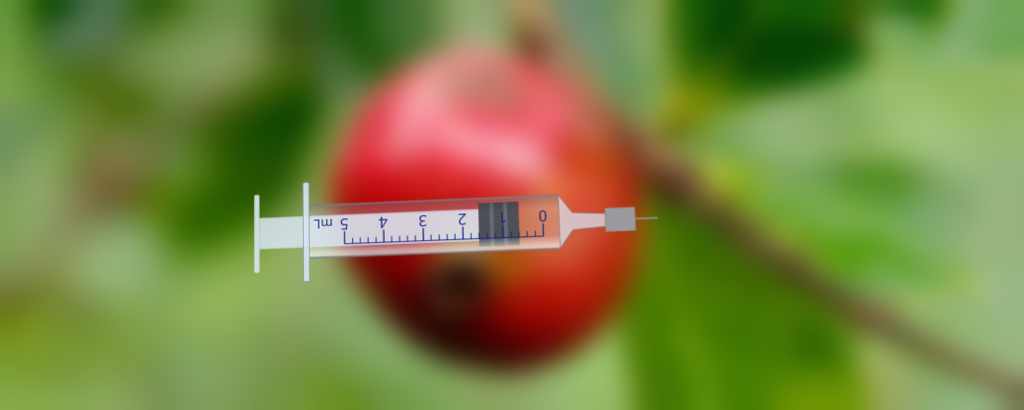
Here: 0.6 (mL)
